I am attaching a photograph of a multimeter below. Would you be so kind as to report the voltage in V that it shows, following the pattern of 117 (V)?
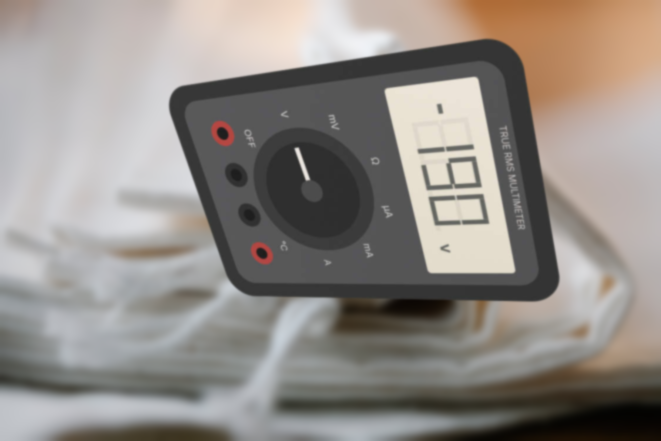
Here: -190 (V)
